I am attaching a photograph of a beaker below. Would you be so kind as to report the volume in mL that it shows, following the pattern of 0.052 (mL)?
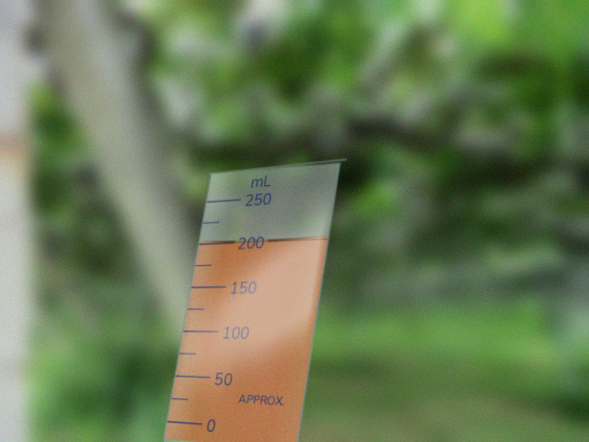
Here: 200 (mL)
